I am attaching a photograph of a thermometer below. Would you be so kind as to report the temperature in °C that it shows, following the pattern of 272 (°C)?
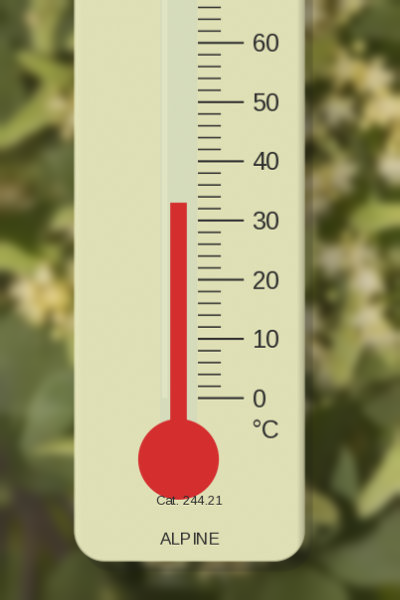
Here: 33 (°C)
